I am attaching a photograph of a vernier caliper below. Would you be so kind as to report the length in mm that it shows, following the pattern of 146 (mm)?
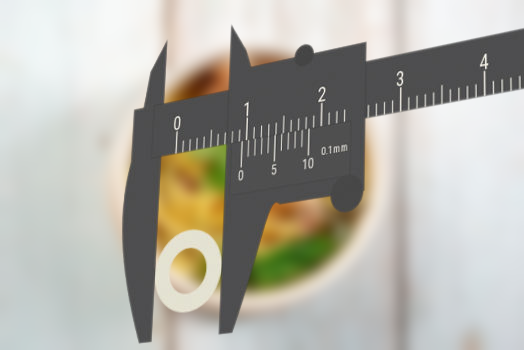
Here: 9.4 (mm)
